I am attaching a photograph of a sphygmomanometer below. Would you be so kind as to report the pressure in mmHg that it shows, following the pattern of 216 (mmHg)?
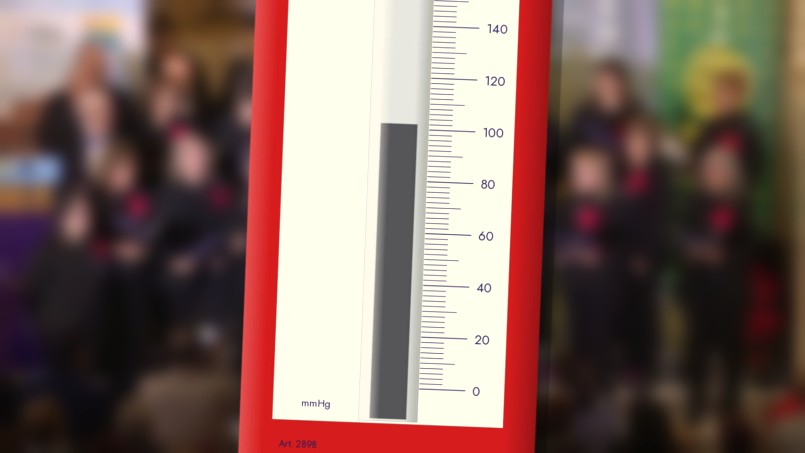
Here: 102 (mmHg)
